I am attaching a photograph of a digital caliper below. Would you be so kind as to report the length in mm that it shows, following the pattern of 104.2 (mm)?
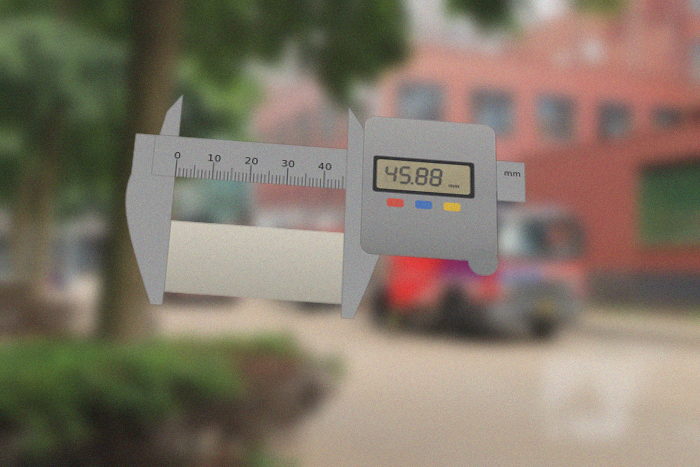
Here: 45.88 (mm)
